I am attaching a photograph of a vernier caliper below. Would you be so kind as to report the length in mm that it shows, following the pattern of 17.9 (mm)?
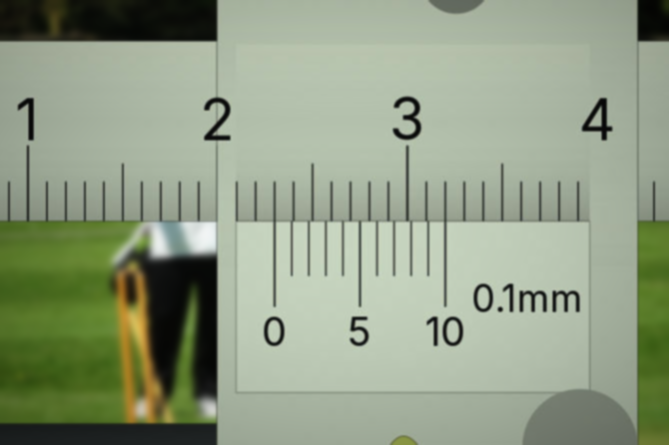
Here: 23.0 (mm)
